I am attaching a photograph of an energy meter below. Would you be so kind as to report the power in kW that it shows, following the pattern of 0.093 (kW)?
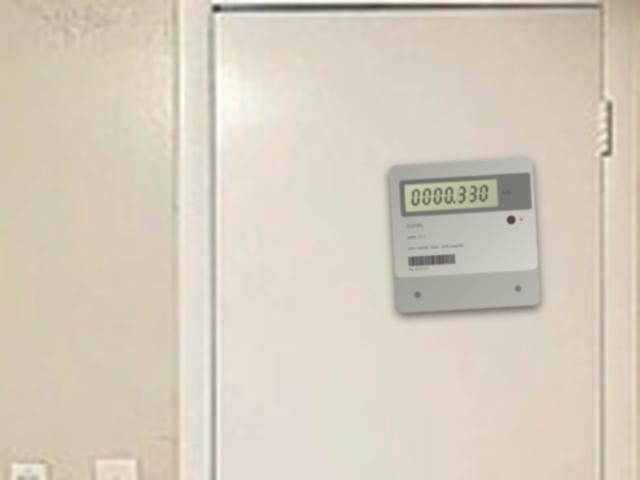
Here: 0.330 (kW)
